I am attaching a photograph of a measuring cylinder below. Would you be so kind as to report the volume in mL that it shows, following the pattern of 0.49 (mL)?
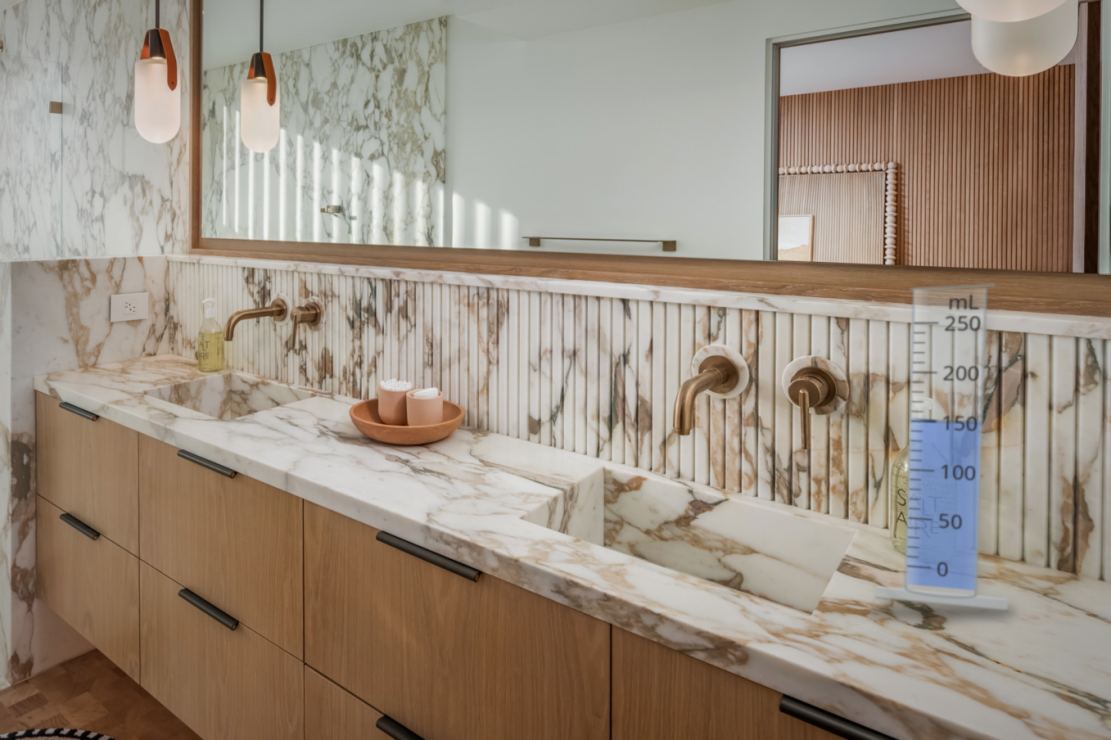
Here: 150 (mL)
